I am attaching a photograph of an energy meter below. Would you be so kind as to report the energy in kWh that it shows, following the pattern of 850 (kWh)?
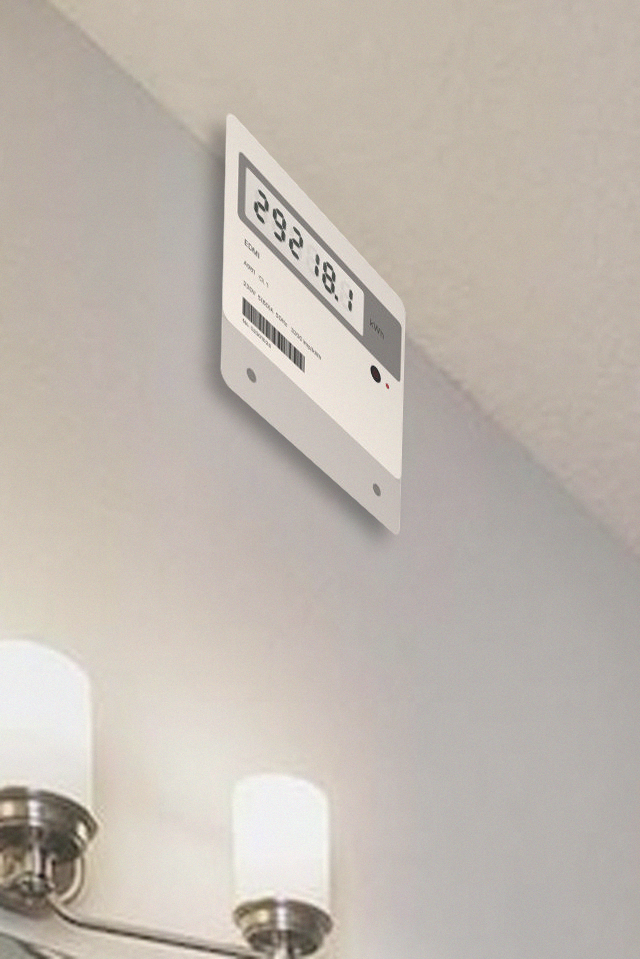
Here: 29218.1 (kWh)
